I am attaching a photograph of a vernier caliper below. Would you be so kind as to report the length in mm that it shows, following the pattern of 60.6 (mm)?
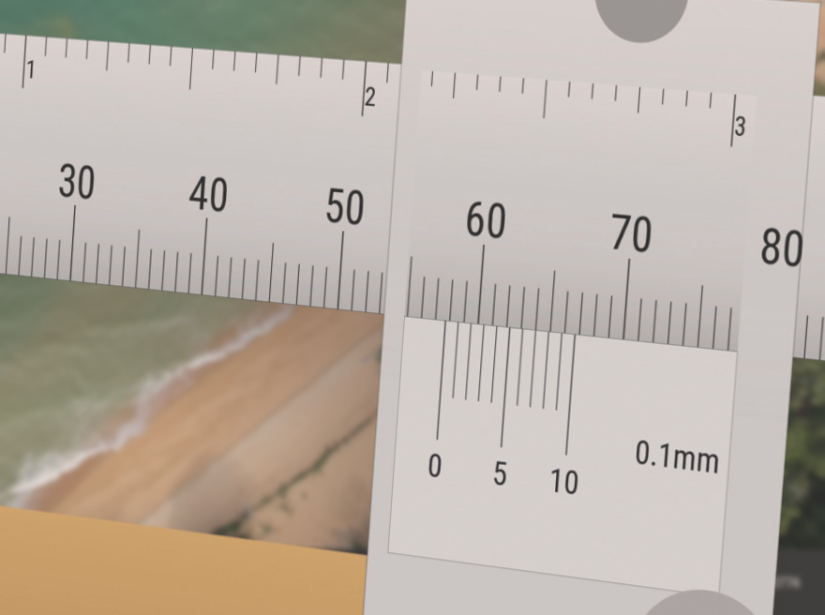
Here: 57.7 (mm)
